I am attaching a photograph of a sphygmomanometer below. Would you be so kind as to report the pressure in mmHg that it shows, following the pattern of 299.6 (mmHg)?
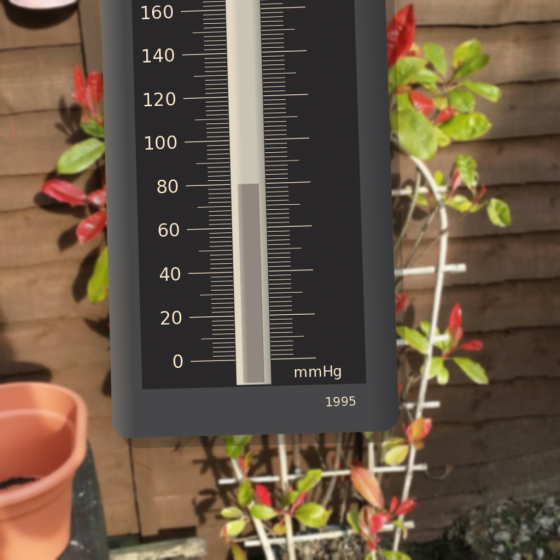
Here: 80 (mmHg)
